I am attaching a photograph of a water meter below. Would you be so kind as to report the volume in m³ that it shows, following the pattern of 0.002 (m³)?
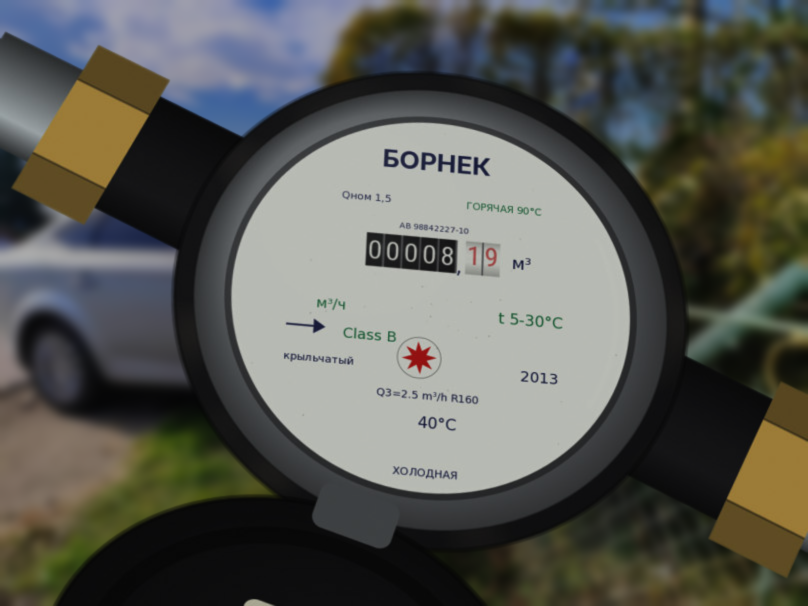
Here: 8.19 (m³)
